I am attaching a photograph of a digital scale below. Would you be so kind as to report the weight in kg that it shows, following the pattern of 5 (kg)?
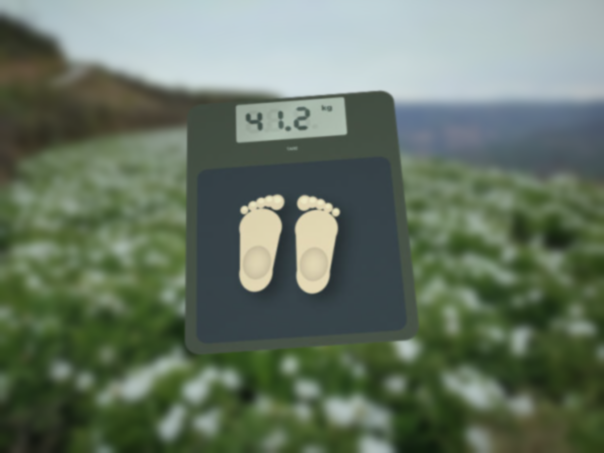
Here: 41.2 (kg)
